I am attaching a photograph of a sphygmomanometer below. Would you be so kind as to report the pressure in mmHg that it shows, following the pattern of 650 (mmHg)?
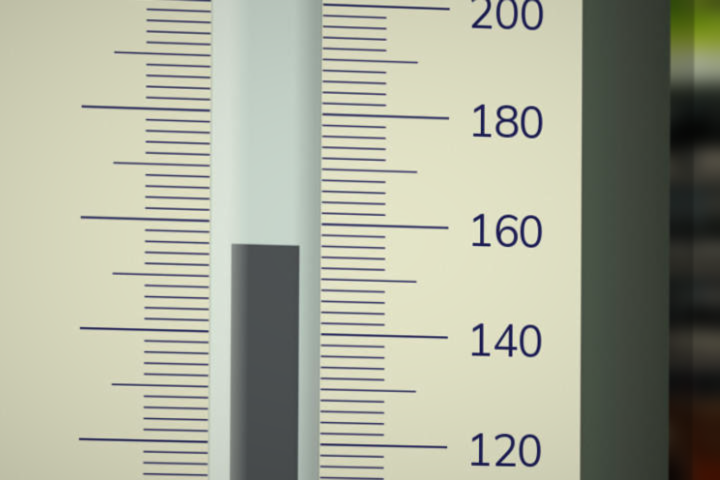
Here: 156 (mmHg)
